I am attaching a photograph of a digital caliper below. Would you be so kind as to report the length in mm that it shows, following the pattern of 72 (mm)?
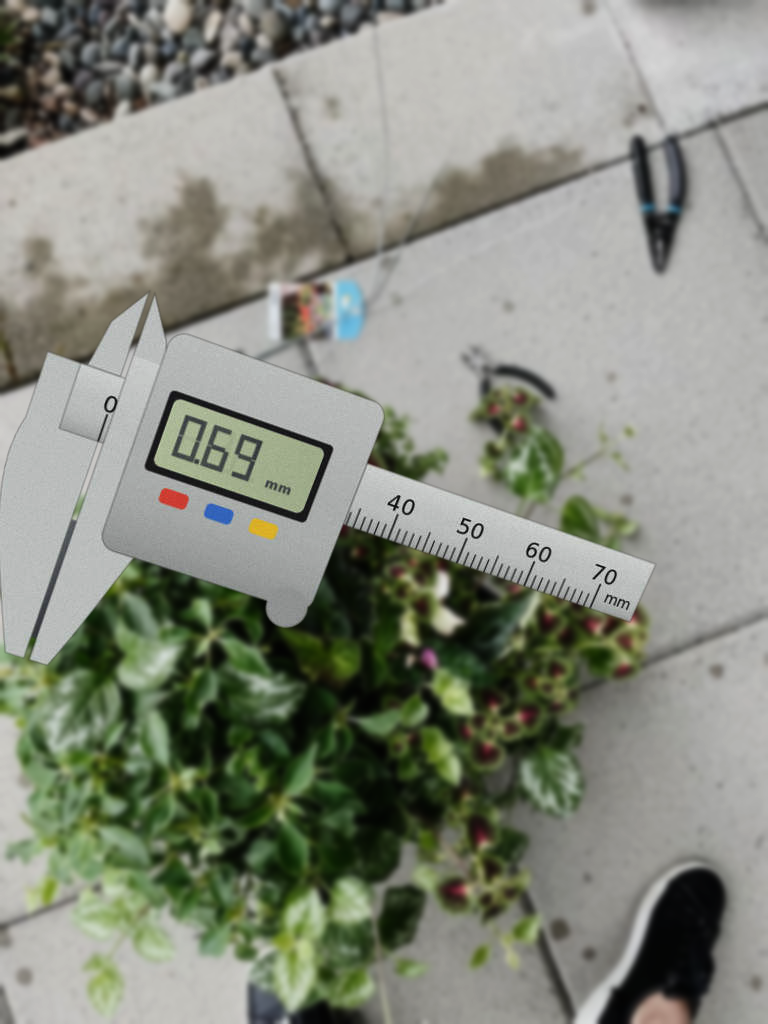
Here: 0.69 (mm)
